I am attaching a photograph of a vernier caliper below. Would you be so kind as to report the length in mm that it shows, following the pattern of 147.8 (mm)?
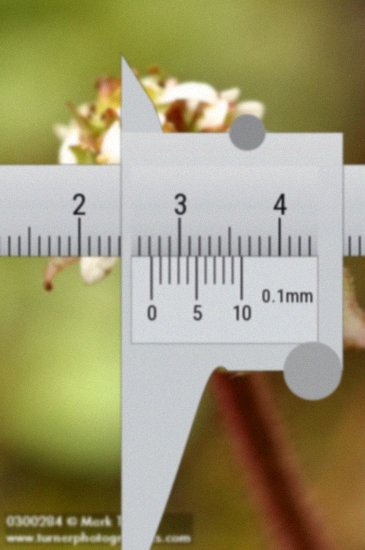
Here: 27.2 (mm)
